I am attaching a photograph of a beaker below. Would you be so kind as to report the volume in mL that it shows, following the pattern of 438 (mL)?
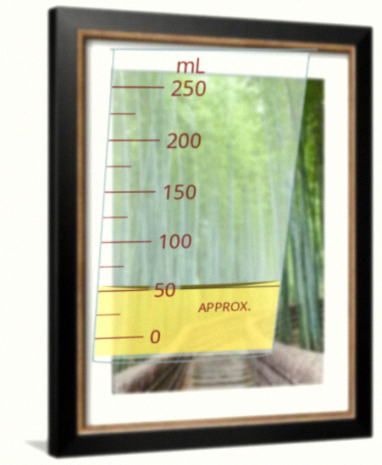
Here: 50 (mL)
